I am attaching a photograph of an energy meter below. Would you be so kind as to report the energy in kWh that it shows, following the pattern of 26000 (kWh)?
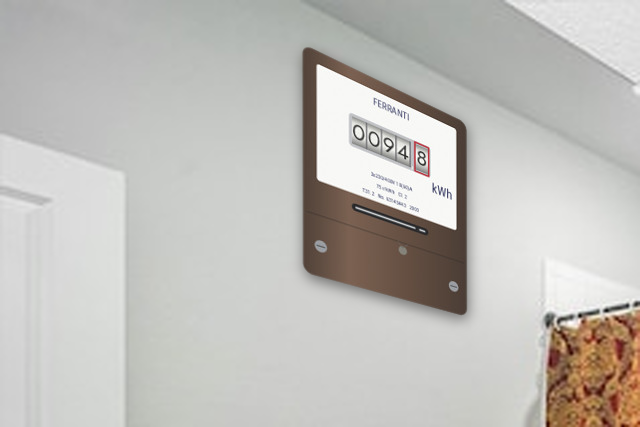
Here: 94.8 (kWh)
